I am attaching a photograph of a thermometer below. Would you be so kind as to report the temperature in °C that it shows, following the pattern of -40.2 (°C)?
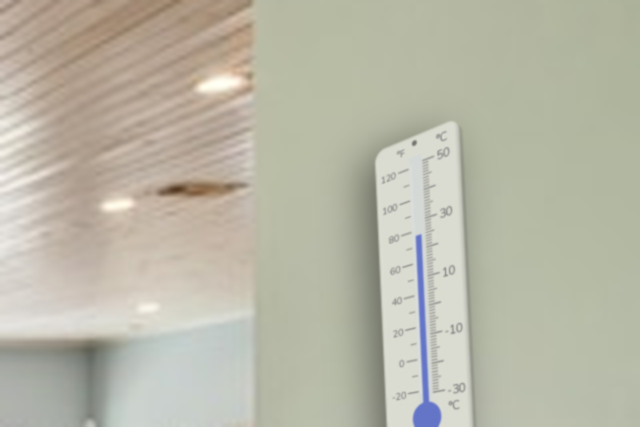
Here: 25 (°C)
